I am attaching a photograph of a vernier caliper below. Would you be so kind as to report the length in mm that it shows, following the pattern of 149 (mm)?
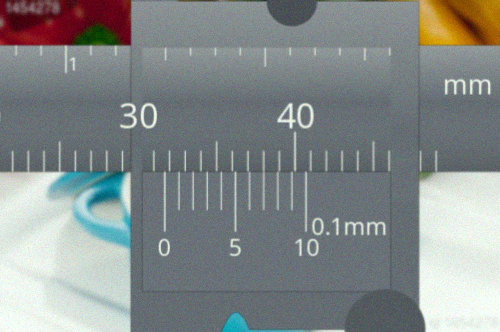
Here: 31.7 (mm)
